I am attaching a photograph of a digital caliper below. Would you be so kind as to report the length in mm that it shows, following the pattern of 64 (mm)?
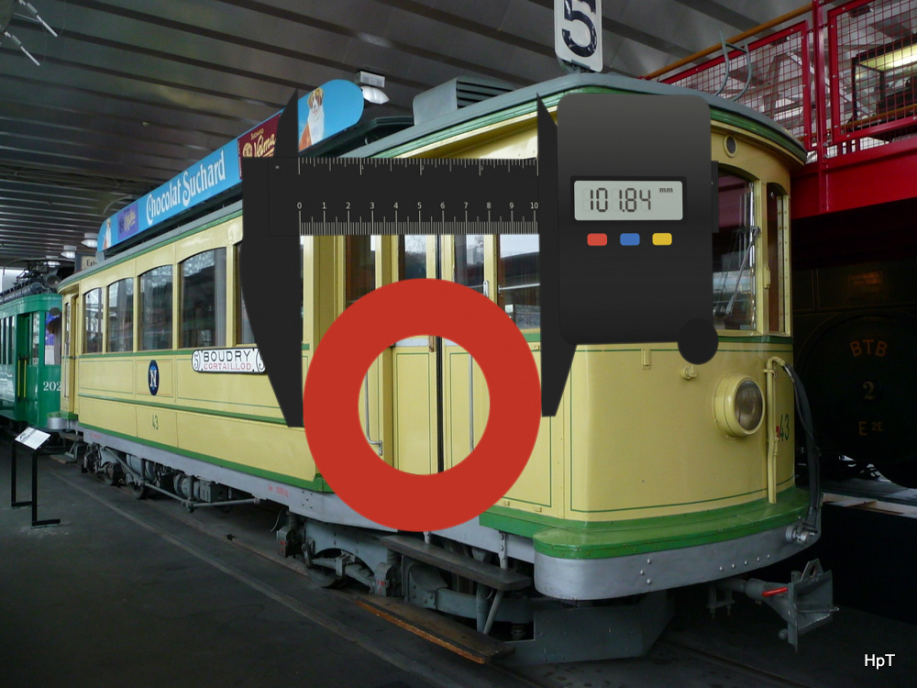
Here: 101.84 (mm)
